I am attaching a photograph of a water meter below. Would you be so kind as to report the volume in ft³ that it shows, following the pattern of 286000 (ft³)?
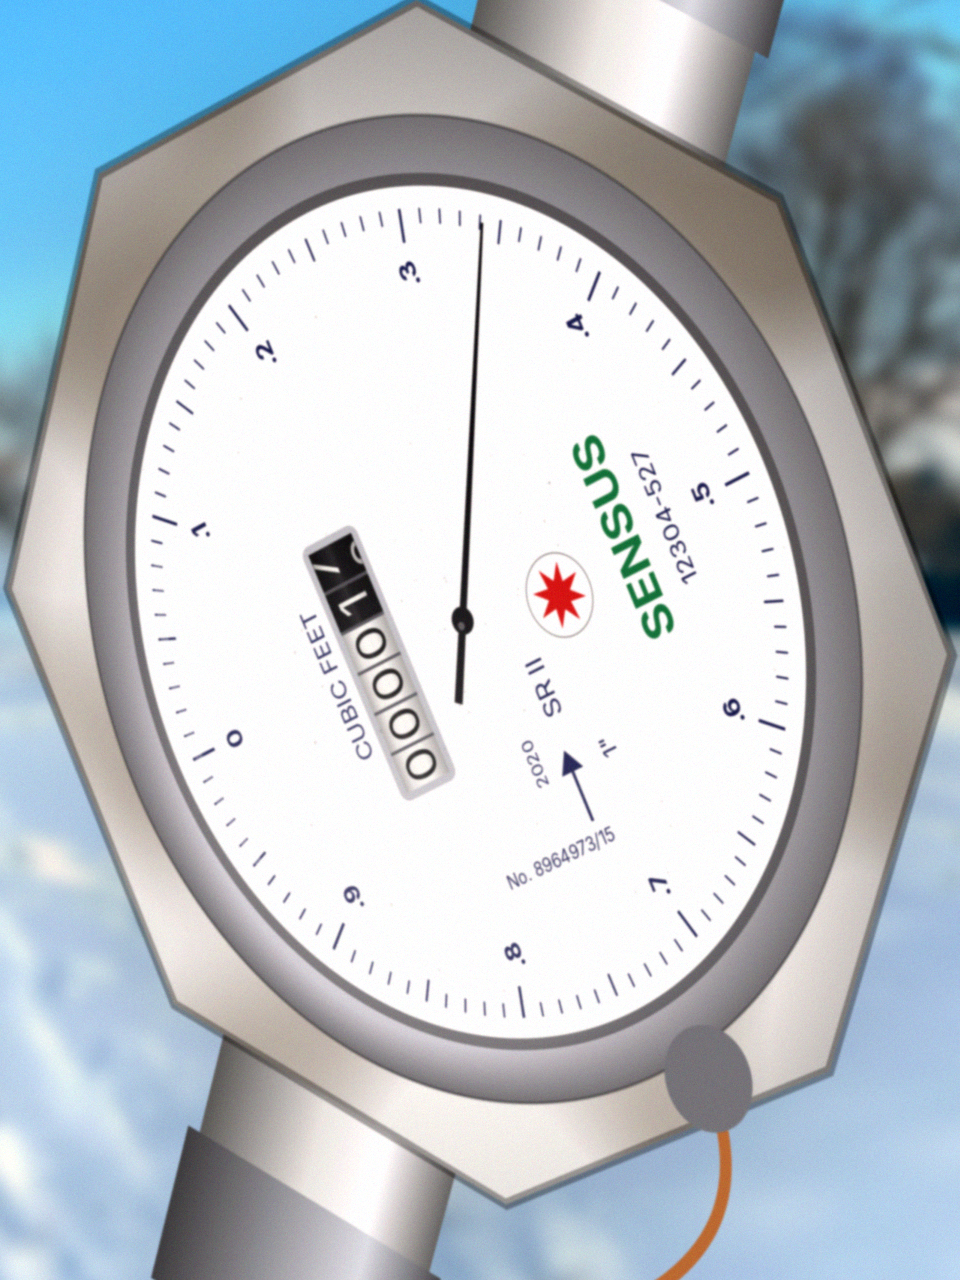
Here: 17.34 (ft³)
